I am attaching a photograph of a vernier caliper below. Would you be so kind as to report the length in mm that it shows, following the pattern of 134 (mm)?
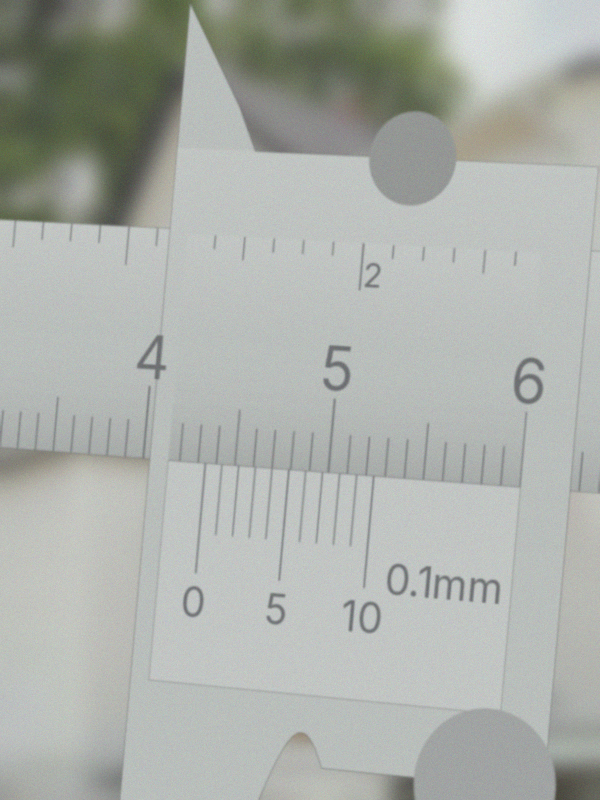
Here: 43.4 (mm)
